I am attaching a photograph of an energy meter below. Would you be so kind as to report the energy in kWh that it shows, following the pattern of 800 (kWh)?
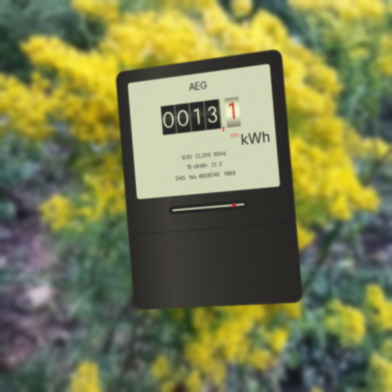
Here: 13.1 (kWh)
